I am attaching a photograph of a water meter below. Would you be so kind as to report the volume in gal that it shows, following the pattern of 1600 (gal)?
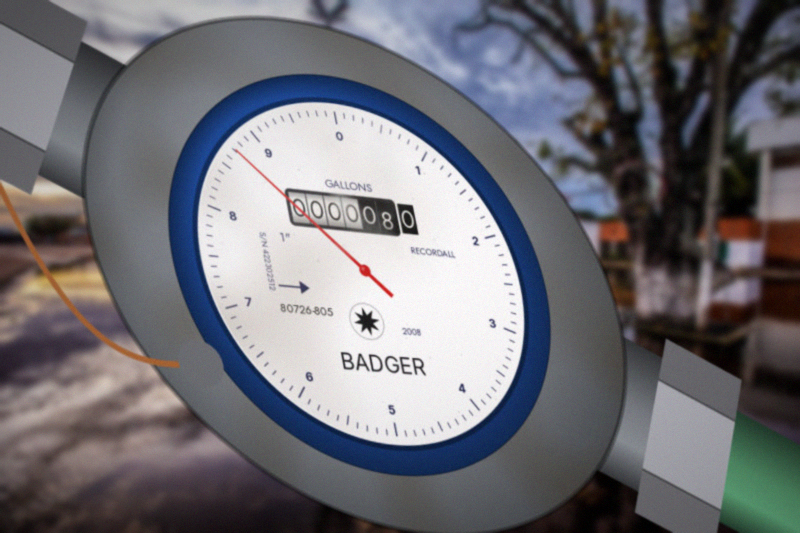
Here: 78.7 (gal)
